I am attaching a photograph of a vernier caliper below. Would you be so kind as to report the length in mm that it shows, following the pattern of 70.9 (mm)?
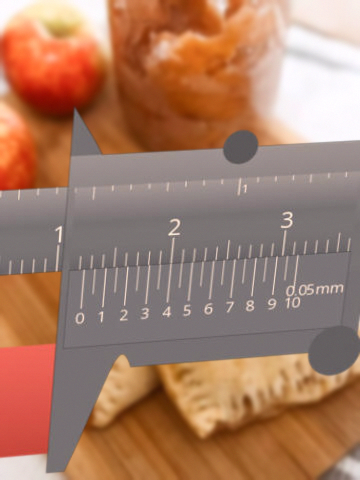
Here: 12.4 (mm)
